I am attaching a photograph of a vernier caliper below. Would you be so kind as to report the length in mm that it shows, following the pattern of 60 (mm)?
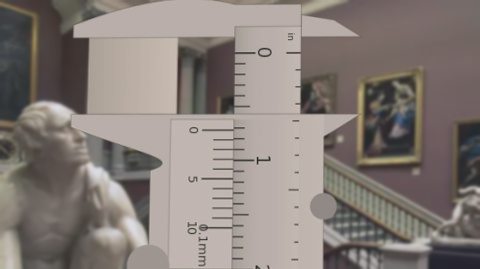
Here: 7.2 (mm)
